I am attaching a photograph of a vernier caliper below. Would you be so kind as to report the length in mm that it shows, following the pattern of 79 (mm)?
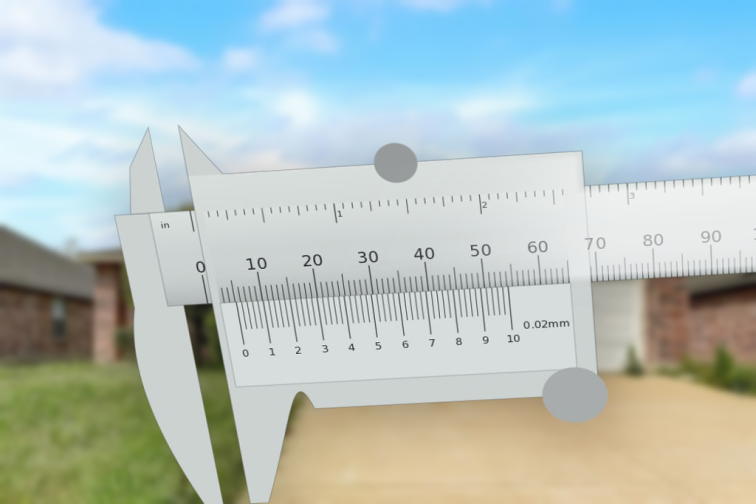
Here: 5.2 (mm)
